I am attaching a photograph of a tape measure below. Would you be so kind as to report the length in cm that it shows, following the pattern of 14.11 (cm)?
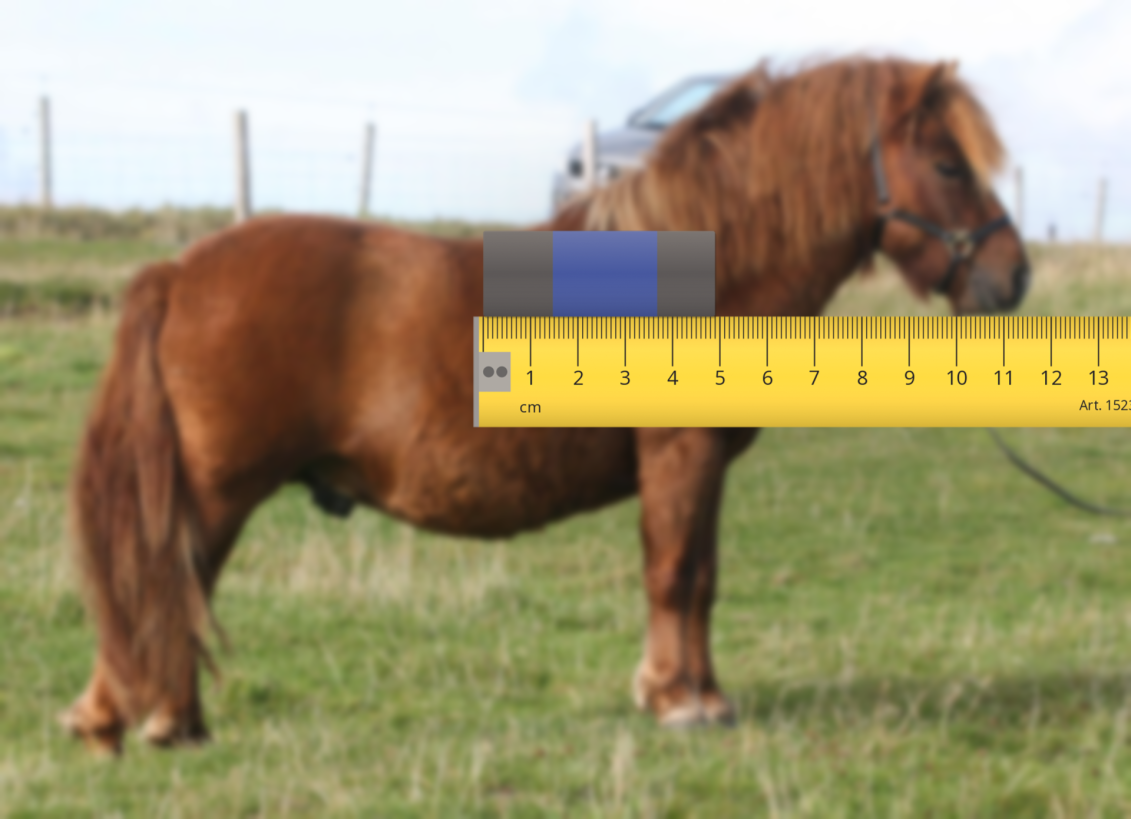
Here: 4.9 (cm)
